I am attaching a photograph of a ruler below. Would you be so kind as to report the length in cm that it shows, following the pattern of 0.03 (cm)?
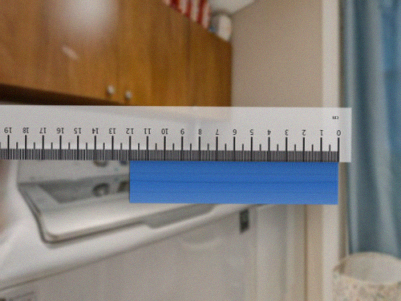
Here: 12 (cm)
